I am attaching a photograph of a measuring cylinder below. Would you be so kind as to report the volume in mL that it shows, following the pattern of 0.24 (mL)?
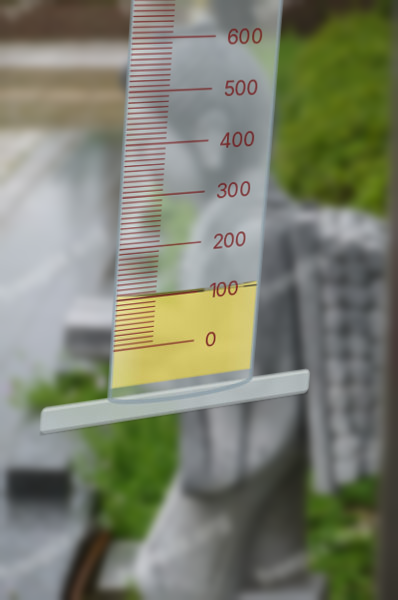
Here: 100 (mL)
